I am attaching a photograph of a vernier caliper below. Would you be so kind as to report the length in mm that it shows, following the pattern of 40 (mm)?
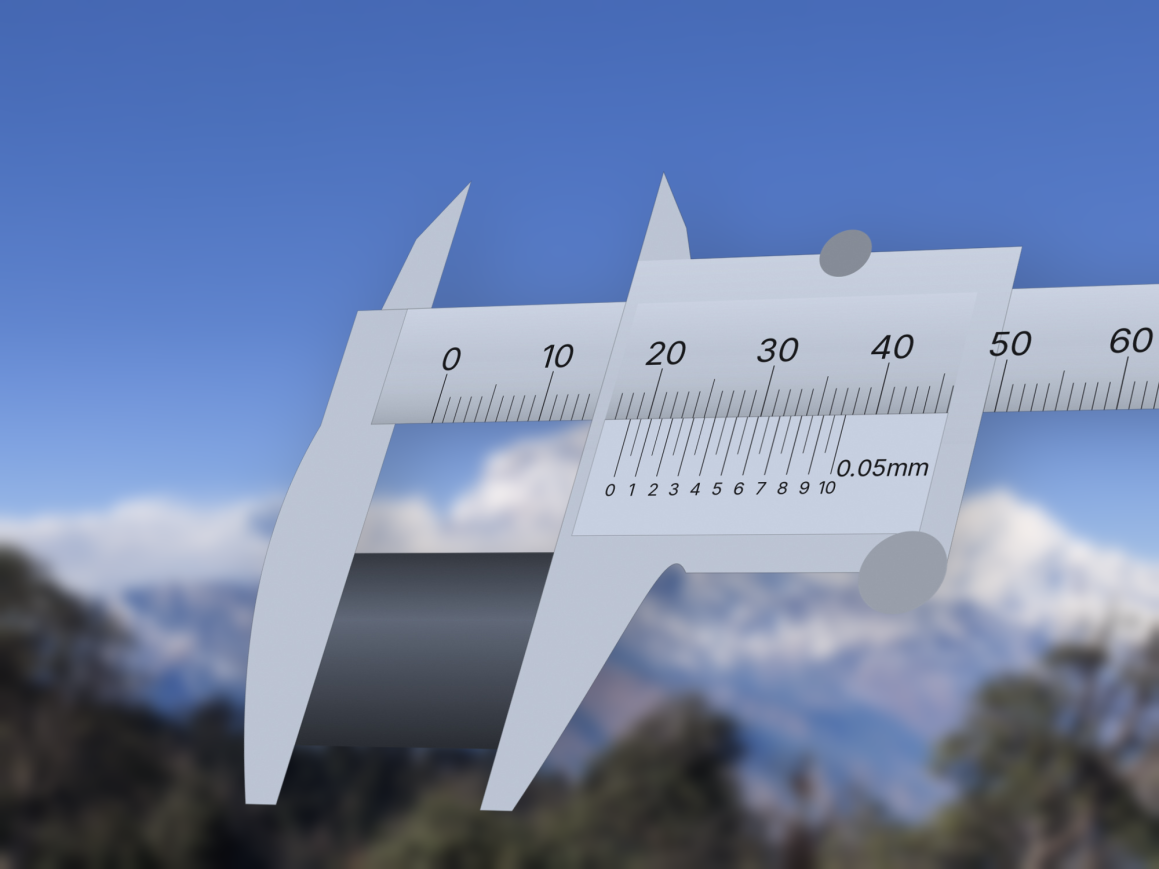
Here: 18.4 (mm)
